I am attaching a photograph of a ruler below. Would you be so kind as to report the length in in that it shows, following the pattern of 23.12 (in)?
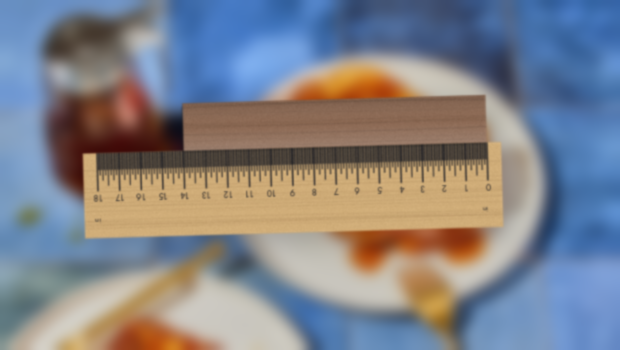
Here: 14 (in)
